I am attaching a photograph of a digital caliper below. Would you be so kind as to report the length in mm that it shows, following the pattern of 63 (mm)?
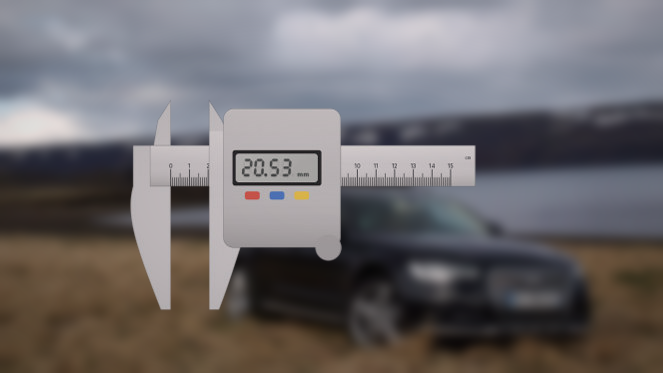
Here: 20.53 (mm)
